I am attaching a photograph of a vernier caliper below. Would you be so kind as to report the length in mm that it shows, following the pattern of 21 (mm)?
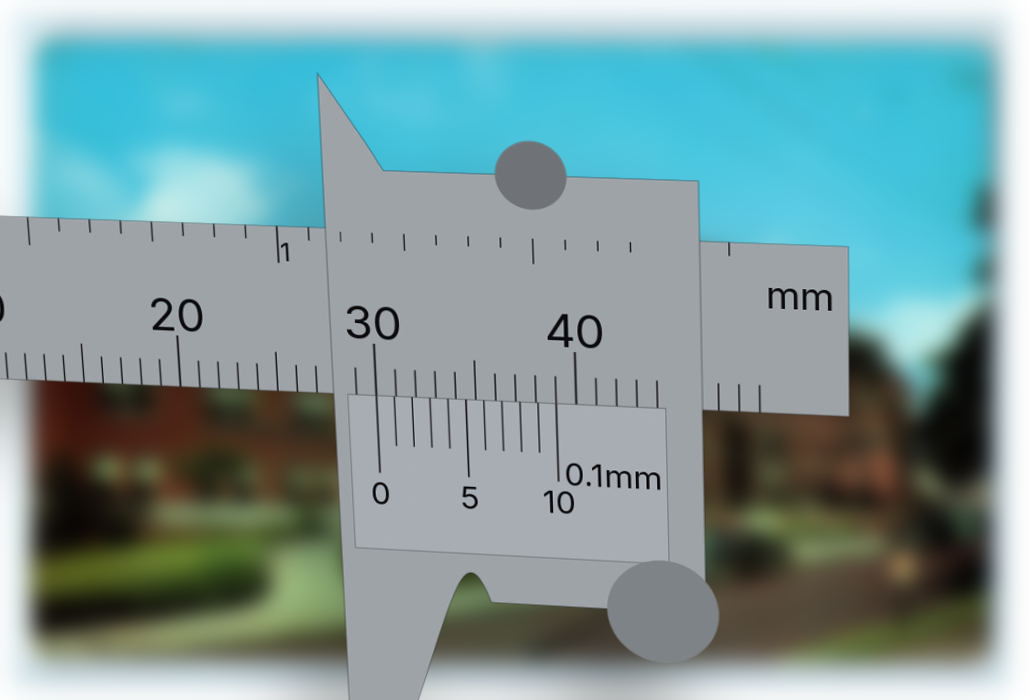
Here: 30.0 (mm)
